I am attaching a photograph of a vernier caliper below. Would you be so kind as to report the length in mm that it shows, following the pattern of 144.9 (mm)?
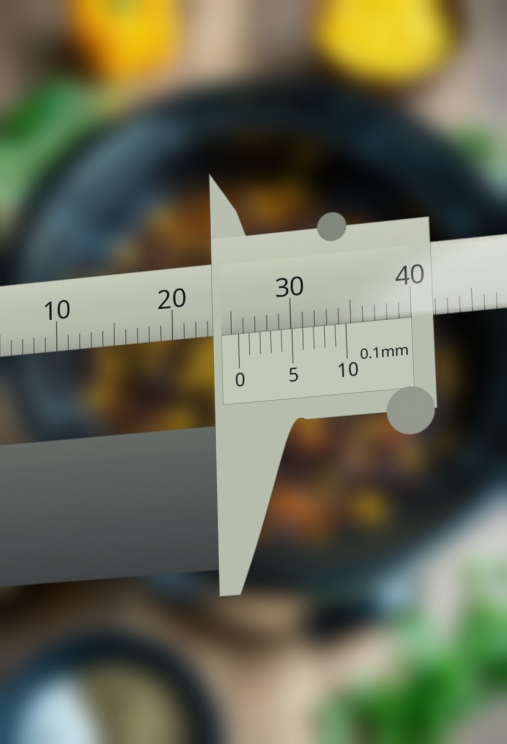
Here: 25.6 (mm)
